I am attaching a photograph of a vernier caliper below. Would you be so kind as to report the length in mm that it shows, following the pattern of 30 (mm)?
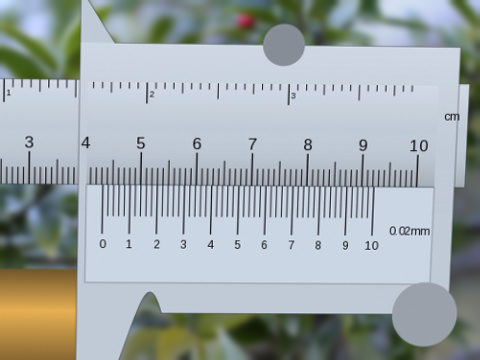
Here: 43.2 (mm)
